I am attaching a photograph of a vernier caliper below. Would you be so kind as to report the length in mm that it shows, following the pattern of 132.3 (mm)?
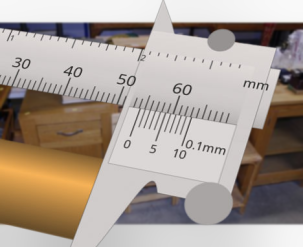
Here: 54.2 (mm)
